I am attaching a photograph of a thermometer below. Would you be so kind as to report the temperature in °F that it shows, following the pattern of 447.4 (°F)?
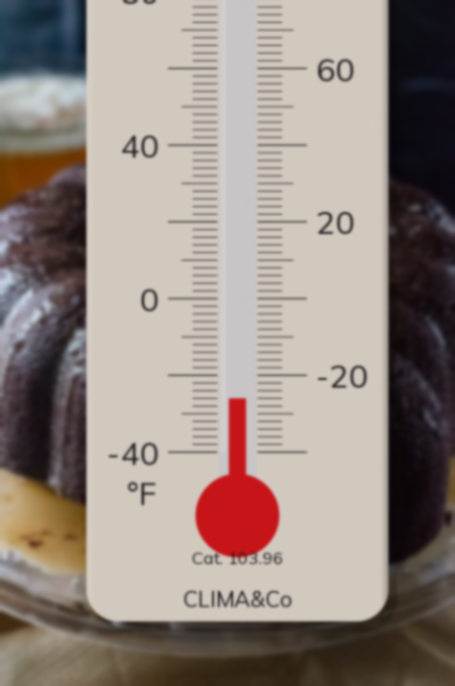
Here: -26 (°F)
